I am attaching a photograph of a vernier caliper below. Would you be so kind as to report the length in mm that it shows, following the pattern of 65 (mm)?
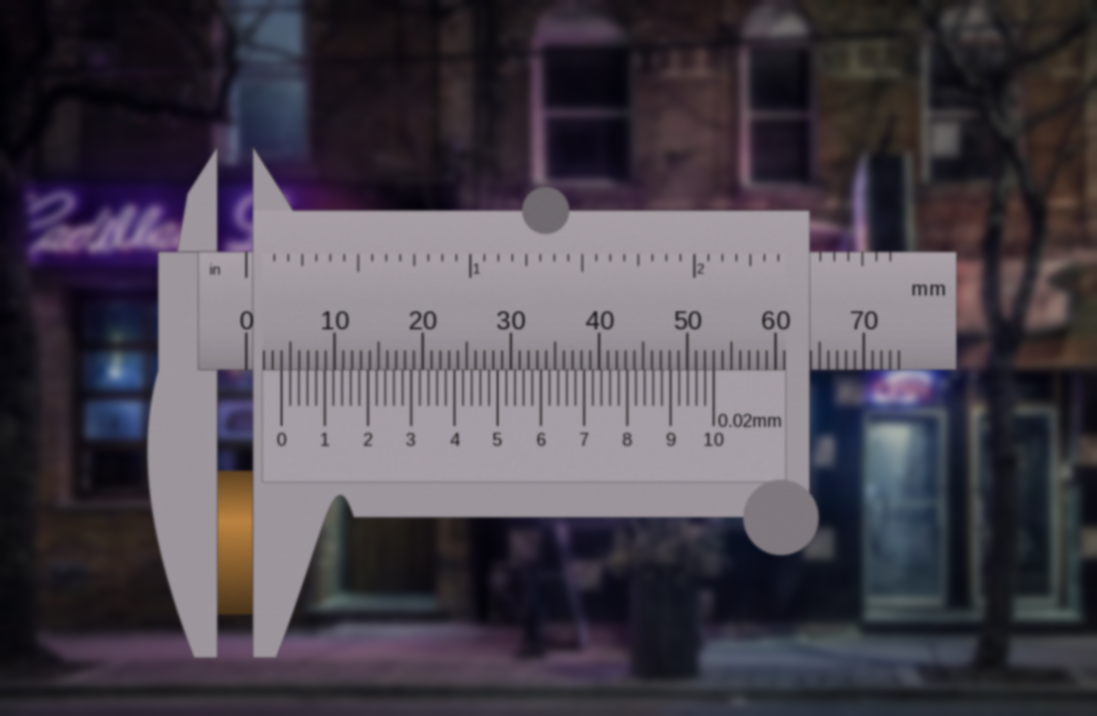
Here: 4.0 (mm)
